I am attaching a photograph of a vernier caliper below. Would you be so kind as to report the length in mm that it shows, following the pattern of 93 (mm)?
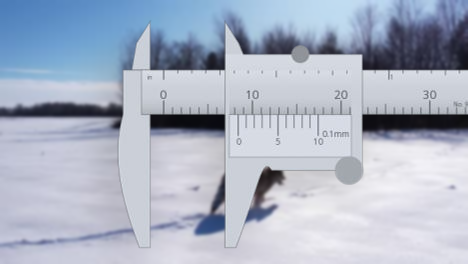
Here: 8.4 (mm)
